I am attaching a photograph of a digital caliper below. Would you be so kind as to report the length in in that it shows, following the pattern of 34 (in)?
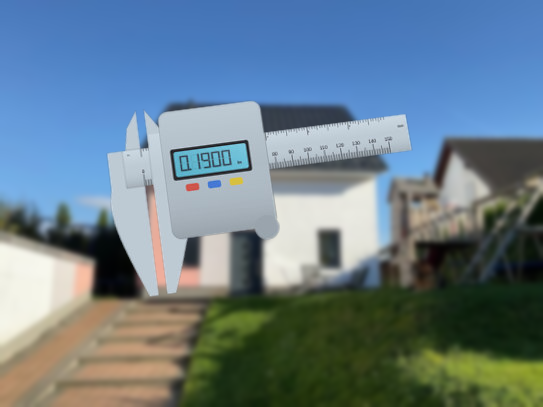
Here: 0.1900 (in)
